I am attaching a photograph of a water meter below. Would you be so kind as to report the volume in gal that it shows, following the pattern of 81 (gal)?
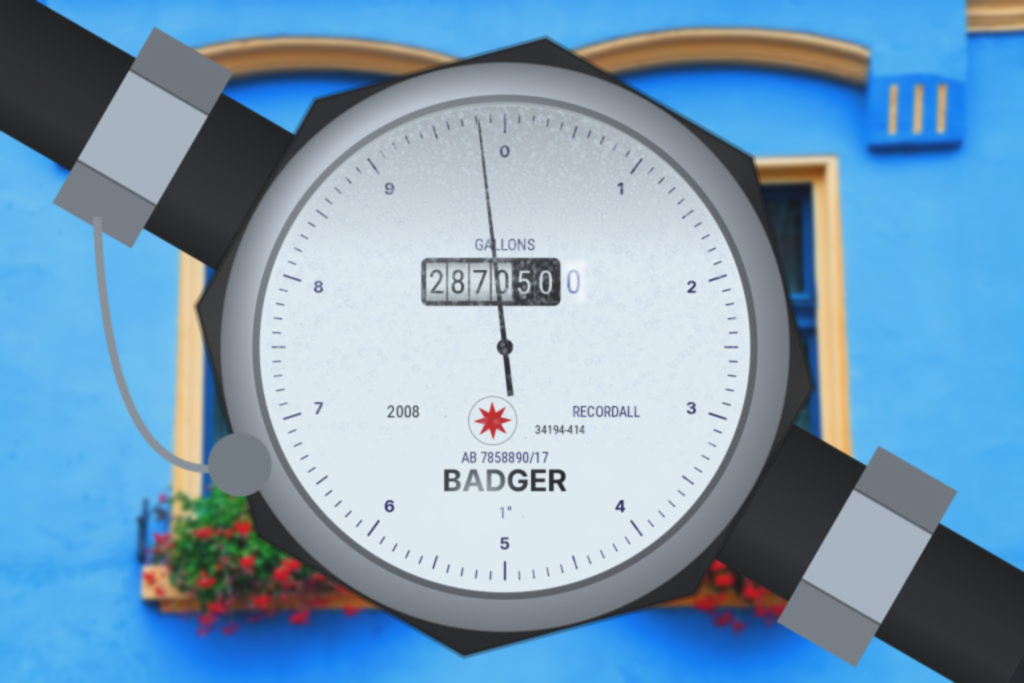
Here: 2870499.8 (gal)
